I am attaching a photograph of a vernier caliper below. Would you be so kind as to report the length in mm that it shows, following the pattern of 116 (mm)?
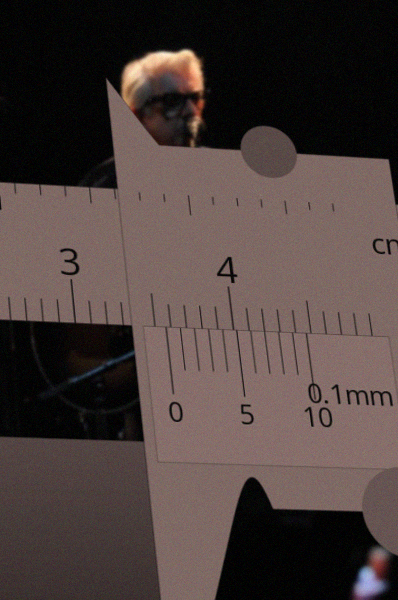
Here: 35.7 (mm)
